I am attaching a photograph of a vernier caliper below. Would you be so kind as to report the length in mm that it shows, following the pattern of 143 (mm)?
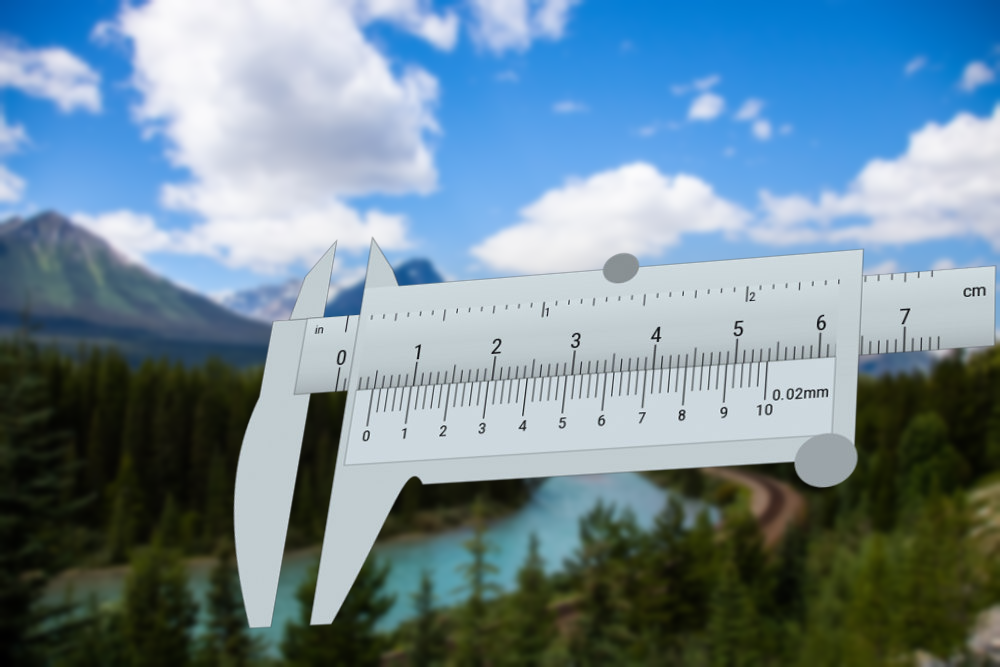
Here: 4.8 (mm)
